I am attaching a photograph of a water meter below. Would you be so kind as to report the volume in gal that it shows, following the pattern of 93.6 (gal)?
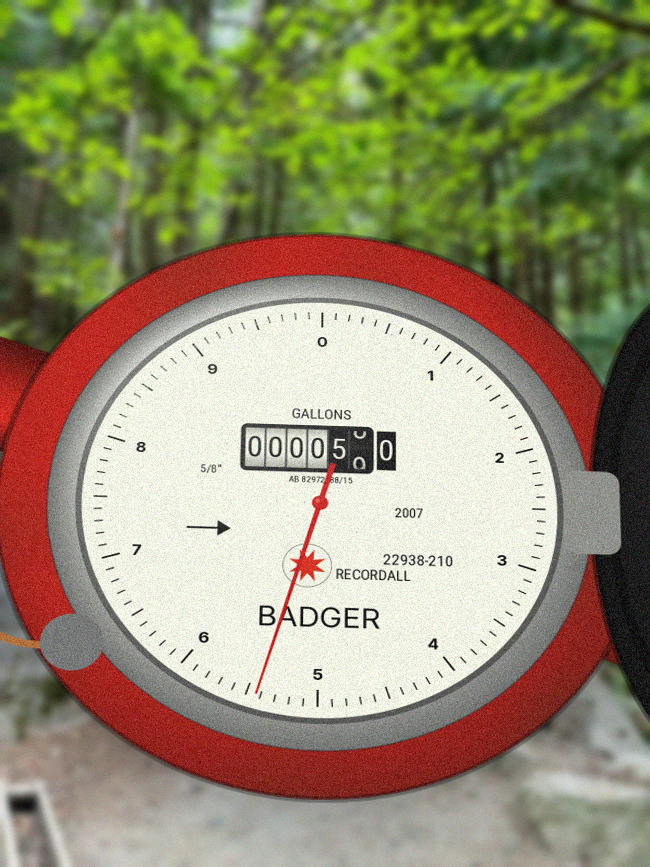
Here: 585.4 (gal)
